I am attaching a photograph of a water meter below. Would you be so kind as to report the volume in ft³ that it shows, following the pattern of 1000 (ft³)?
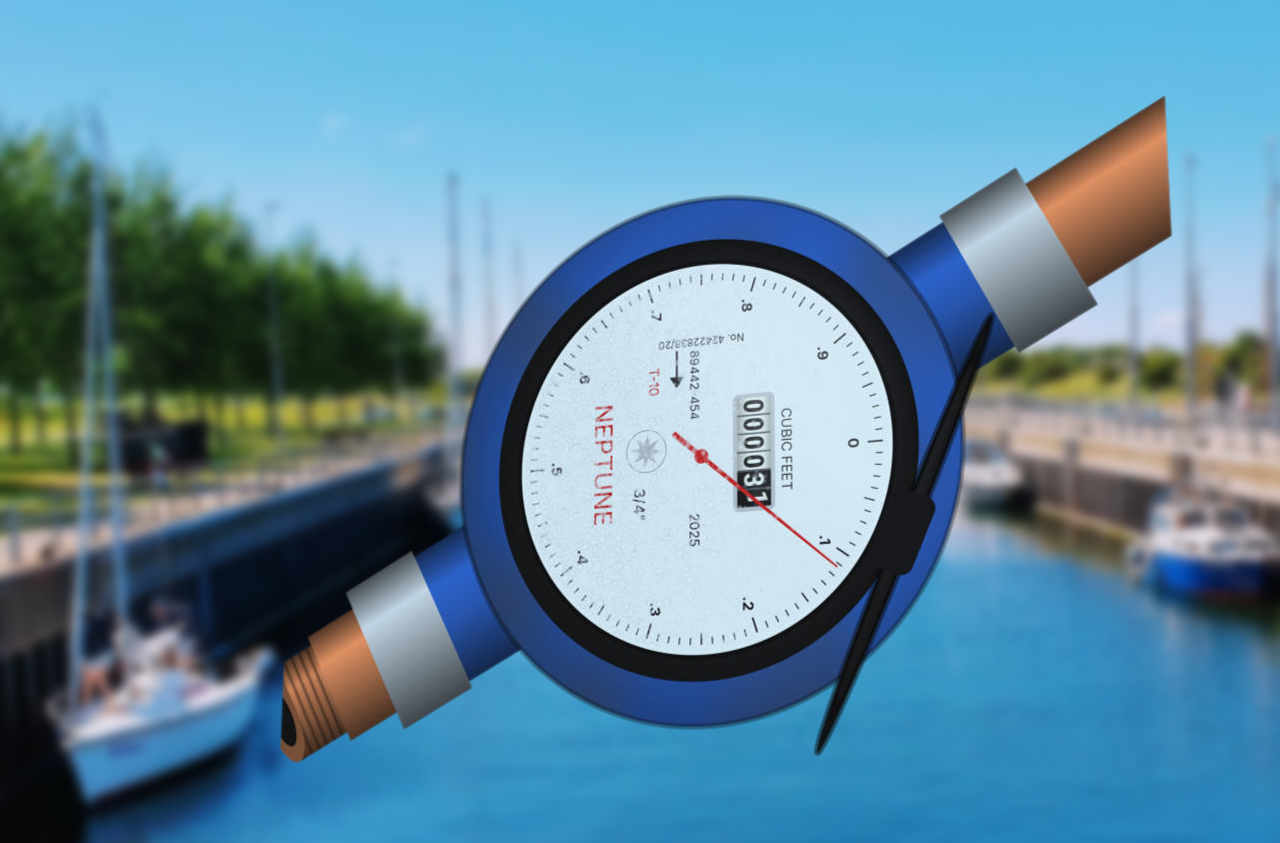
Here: 31.11 (ft³)
